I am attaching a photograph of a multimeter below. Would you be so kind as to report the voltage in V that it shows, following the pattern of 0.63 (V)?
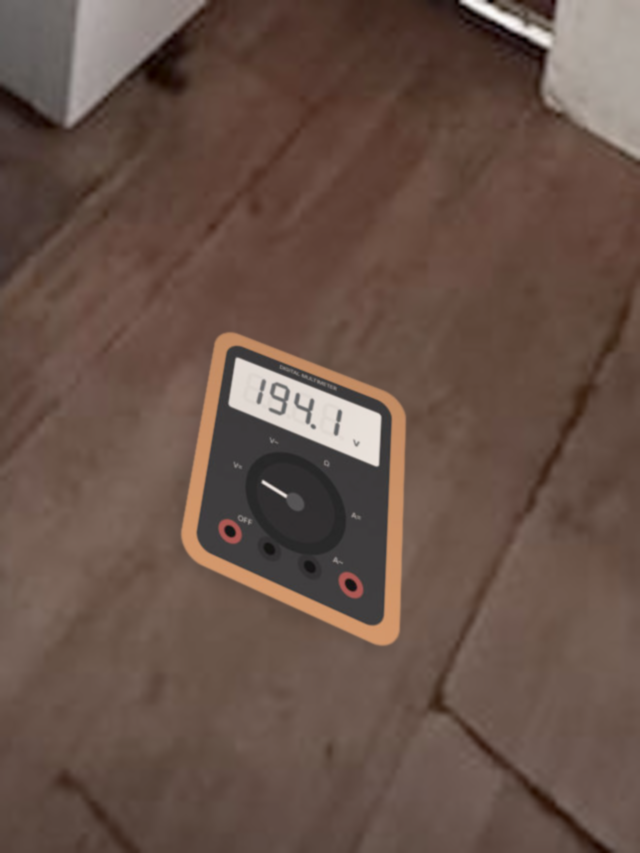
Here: 194.1 (V)
